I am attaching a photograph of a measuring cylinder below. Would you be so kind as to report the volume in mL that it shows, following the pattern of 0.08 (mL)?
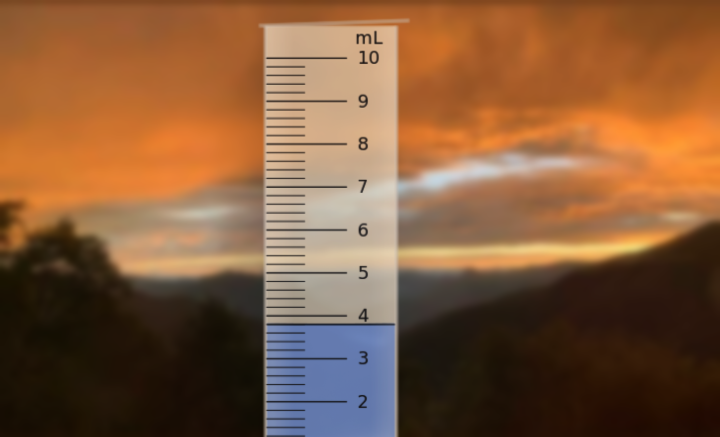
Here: 3.8 (mL)
